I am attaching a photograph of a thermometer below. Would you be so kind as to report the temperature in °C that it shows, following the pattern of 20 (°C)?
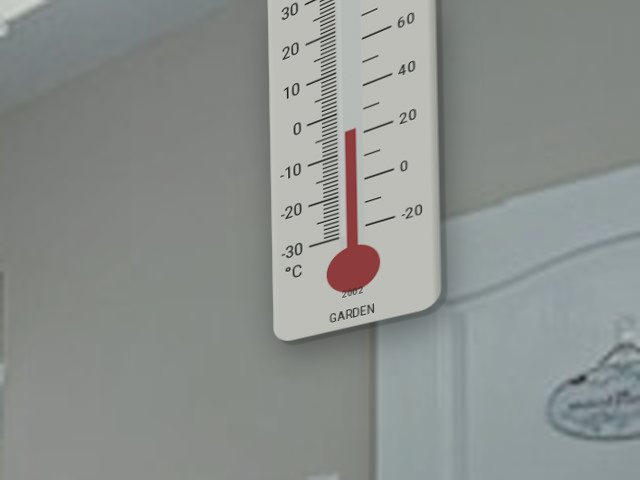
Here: -5 (°C)
